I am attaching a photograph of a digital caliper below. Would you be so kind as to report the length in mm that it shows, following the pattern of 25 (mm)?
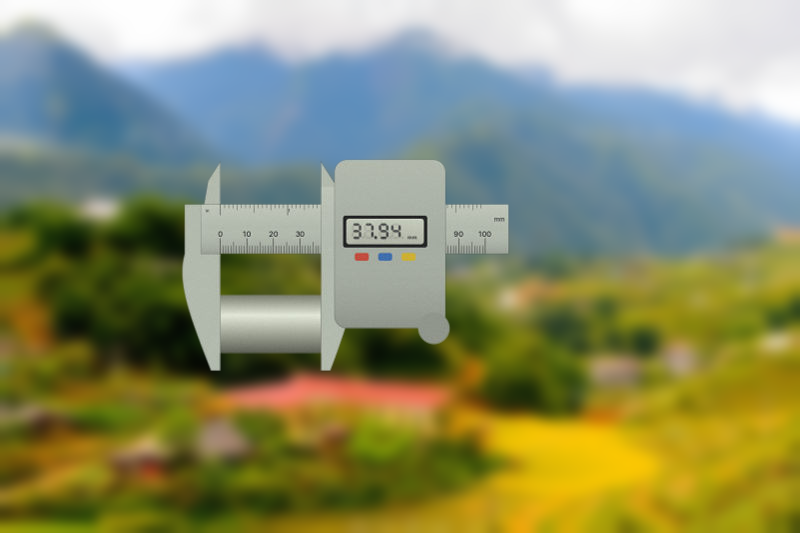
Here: 37.94 (mm)
